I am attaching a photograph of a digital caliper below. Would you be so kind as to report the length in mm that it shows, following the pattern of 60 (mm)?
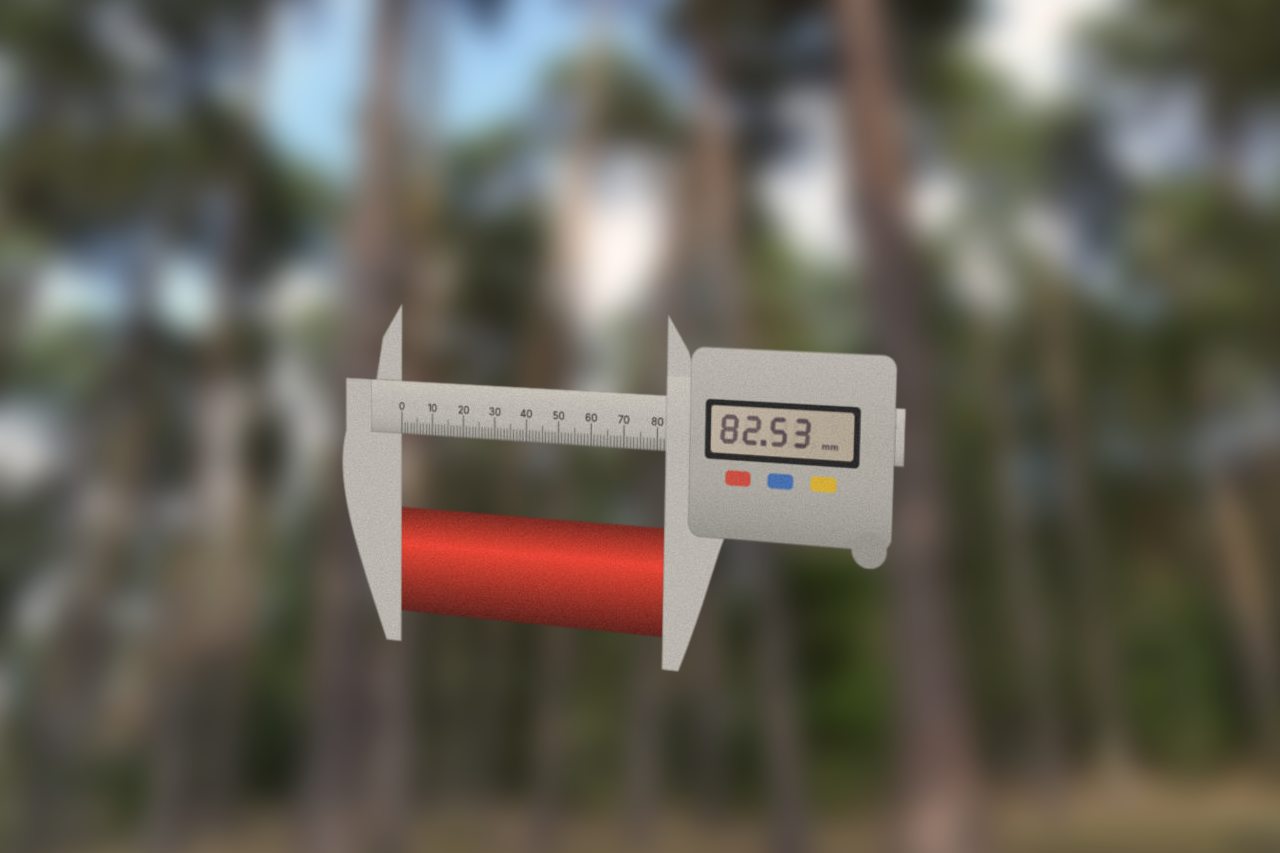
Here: 82.53 (mm)
